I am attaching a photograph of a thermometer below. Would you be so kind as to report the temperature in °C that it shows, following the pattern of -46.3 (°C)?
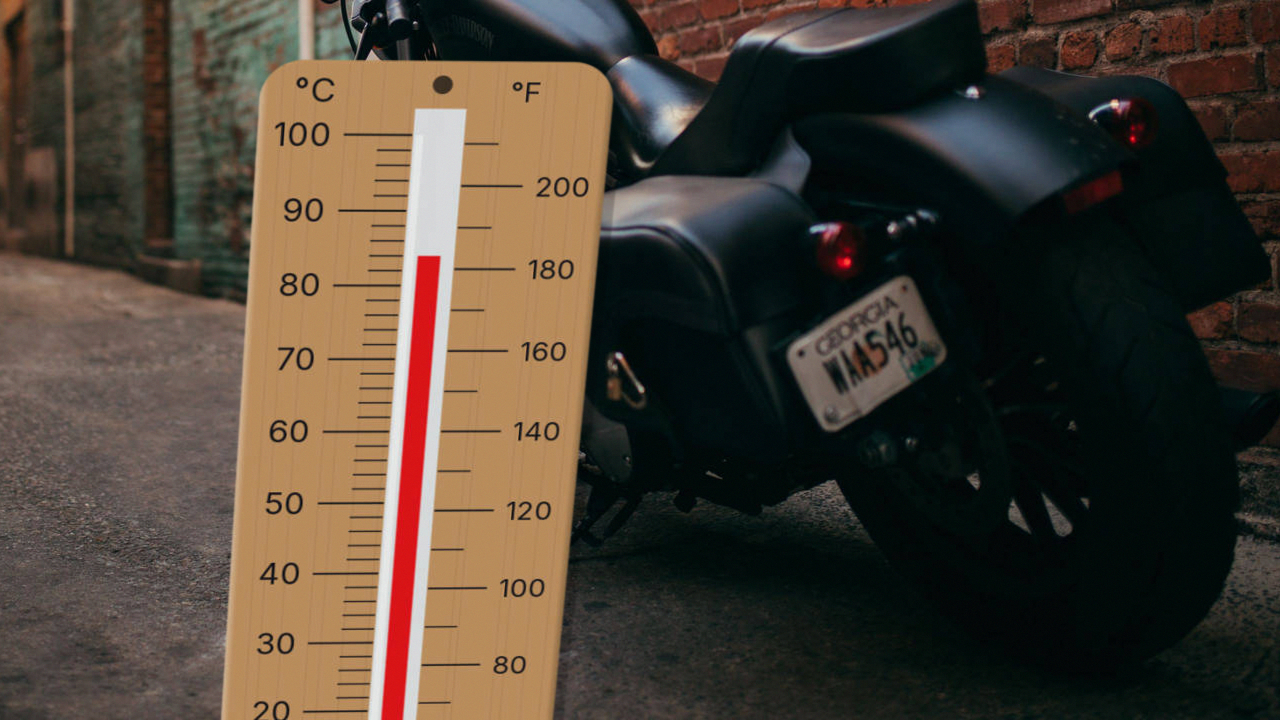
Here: 84 (°C)
